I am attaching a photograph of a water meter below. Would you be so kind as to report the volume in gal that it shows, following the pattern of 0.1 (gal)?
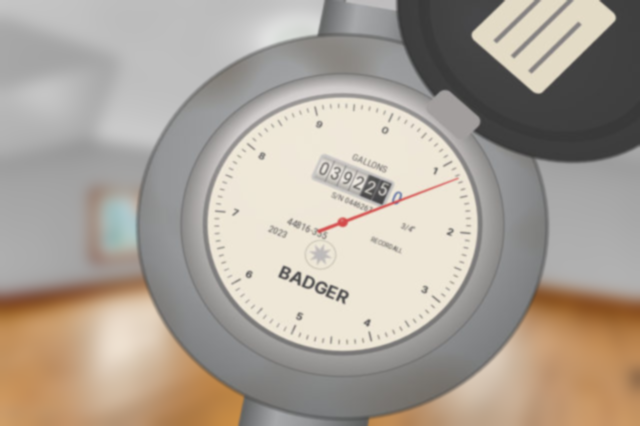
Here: 392251.2 (gal)
